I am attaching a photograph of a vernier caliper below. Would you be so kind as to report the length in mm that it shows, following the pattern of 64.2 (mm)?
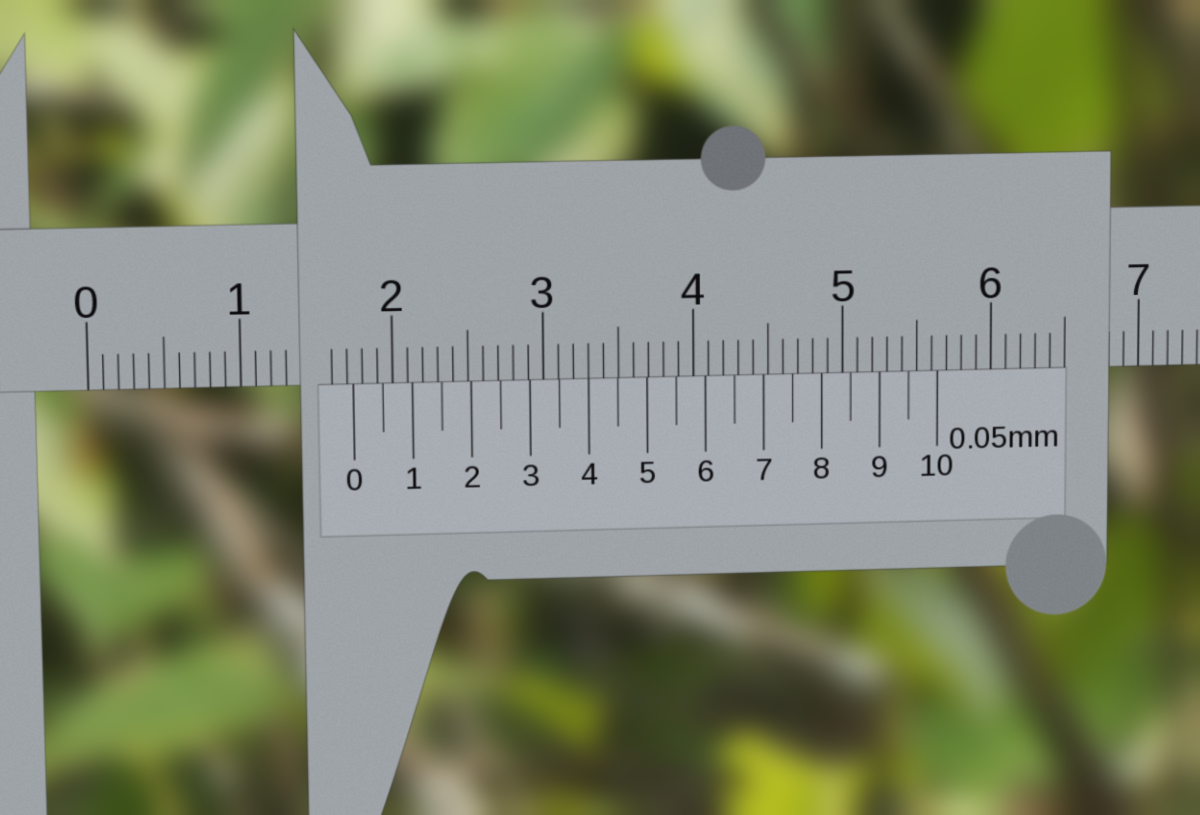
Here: 17.4 (mm)
